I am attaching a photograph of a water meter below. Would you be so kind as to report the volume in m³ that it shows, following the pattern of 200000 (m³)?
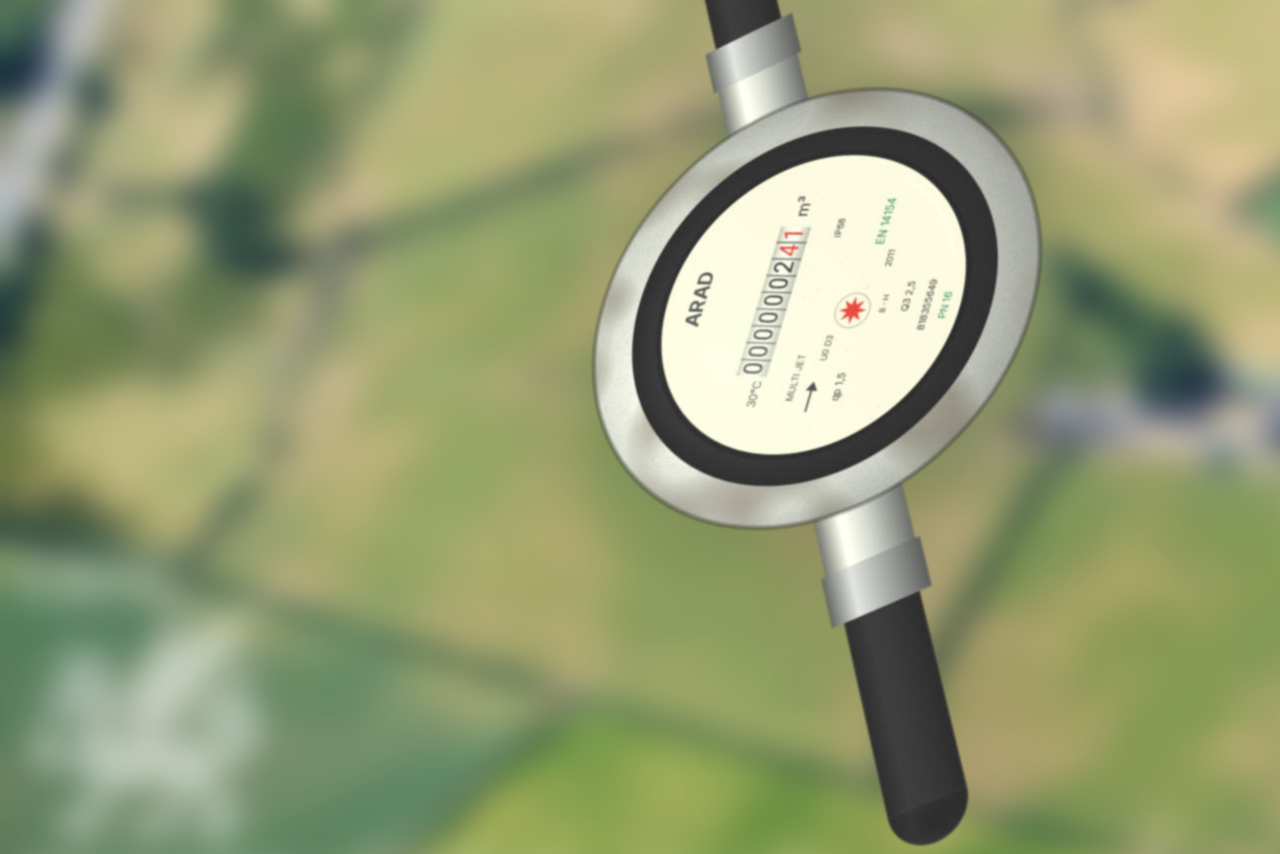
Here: 2.41 (m³)
